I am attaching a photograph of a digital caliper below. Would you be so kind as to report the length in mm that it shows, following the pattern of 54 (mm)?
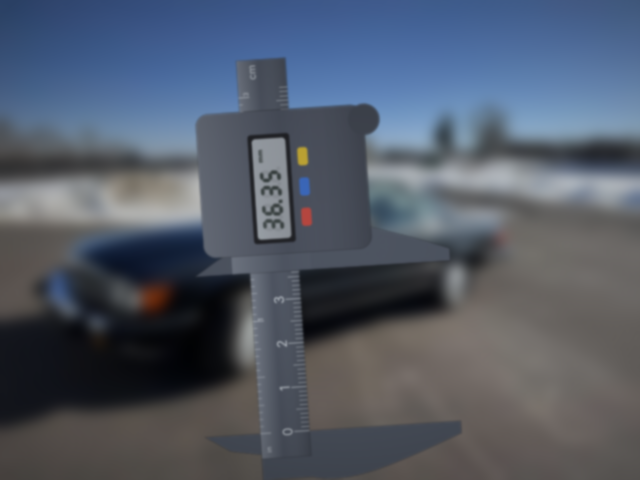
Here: 36.35 (mm)
